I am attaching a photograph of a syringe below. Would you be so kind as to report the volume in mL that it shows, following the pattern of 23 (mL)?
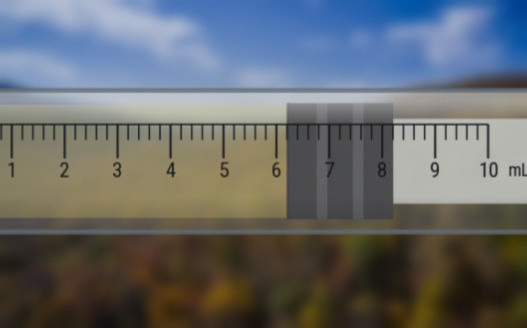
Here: 6.2 (mL)
